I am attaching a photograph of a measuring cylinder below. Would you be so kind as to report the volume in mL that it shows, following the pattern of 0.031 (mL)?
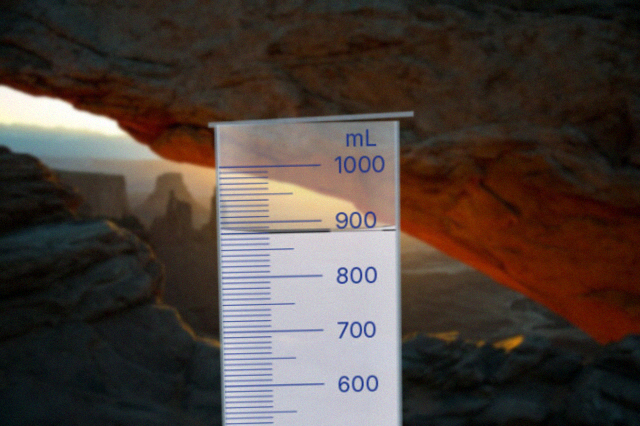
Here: 880 (mL)
